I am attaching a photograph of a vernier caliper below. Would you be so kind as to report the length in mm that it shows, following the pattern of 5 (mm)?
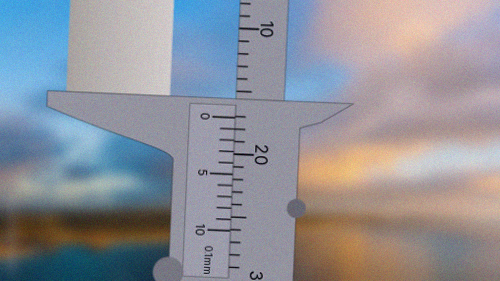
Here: 17.1 (mm)
